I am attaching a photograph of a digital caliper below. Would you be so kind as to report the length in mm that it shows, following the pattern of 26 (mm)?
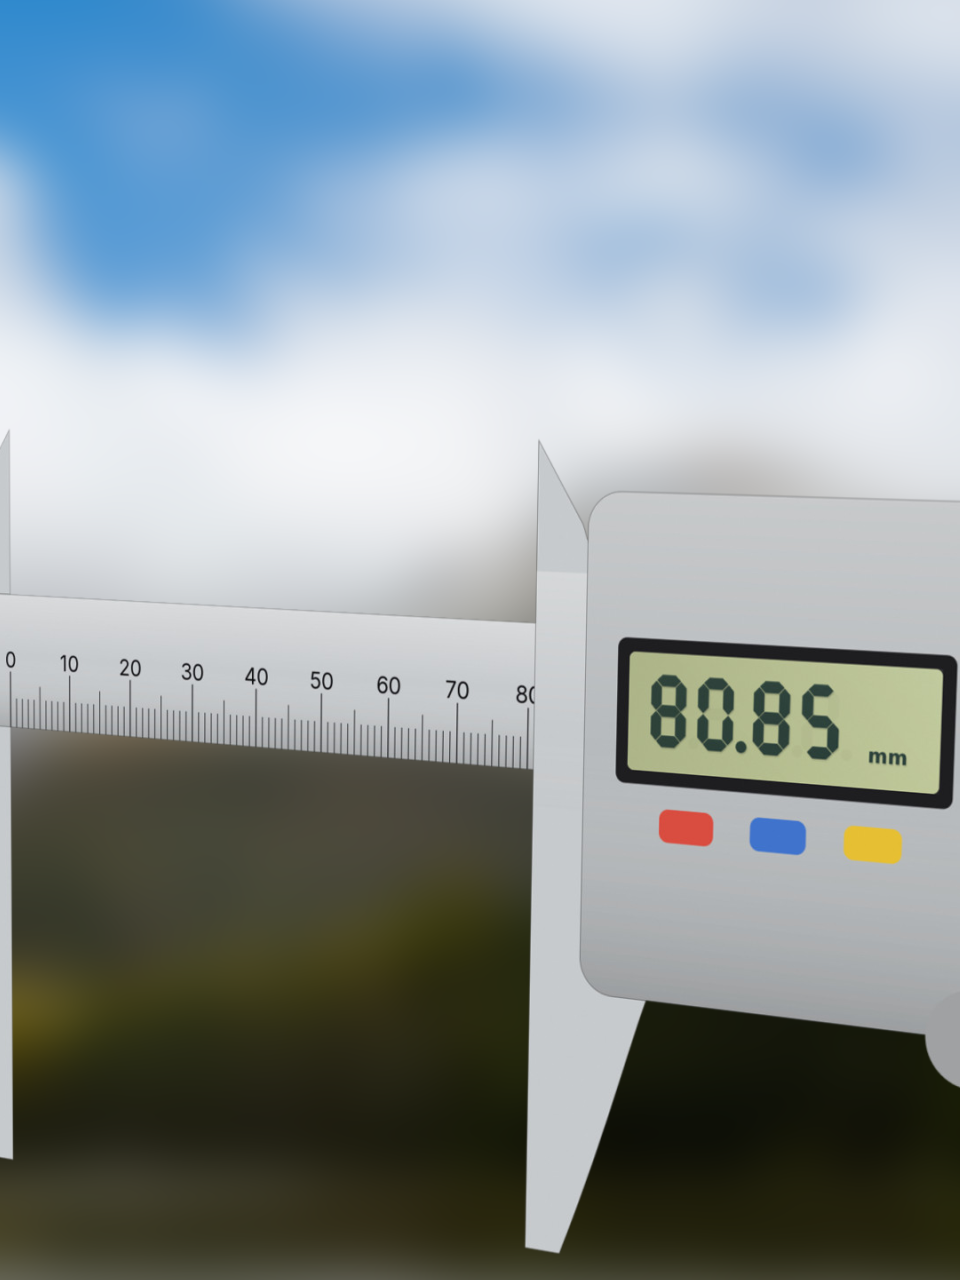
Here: 80.85 (mm)
